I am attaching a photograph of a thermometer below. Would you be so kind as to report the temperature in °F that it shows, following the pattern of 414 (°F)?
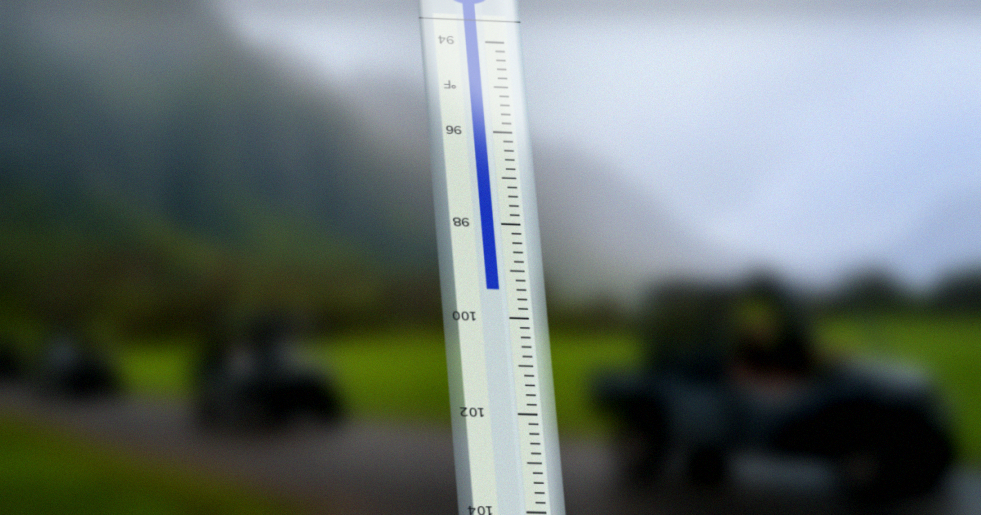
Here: 99.4 (°F)
